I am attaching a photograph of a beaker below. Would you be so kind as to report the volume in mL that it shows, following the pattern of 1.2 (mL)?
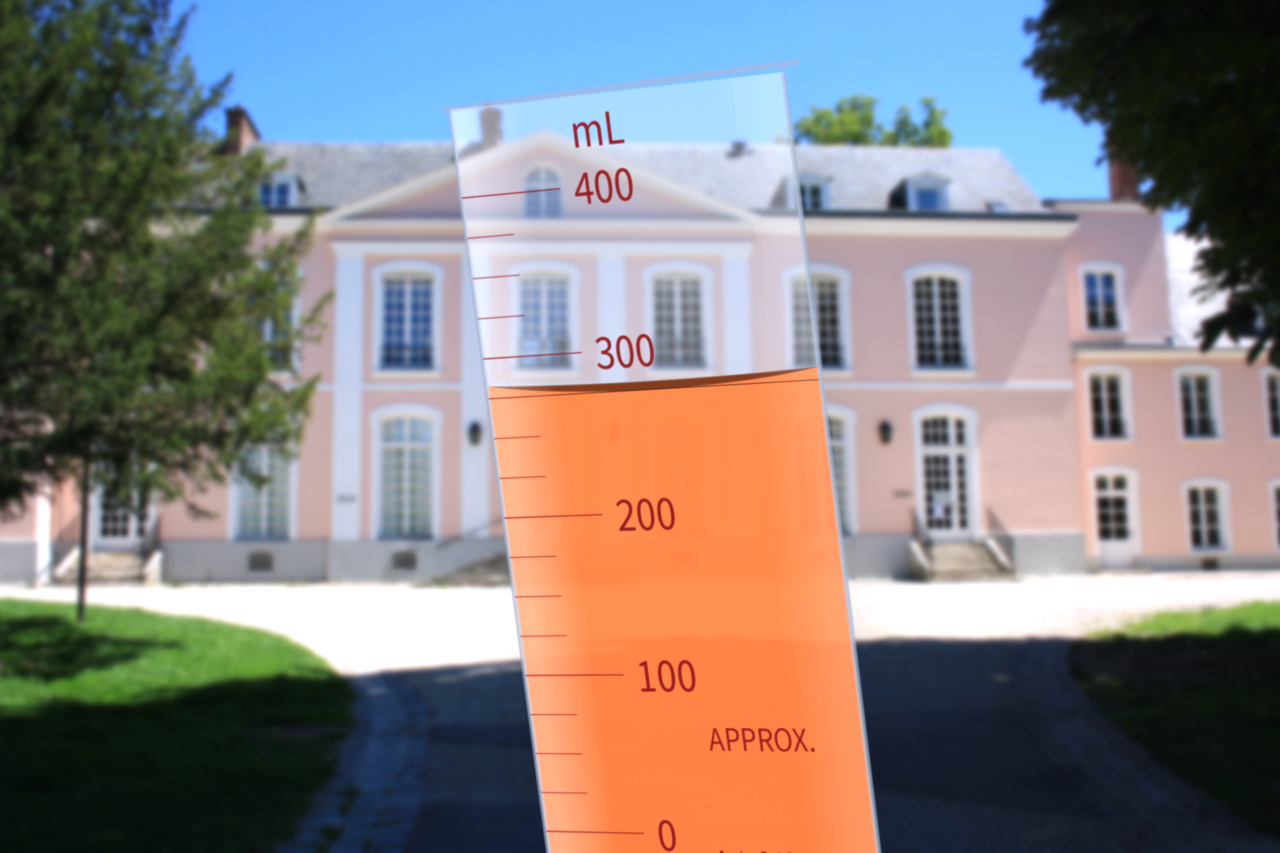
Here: 275 (mL)
